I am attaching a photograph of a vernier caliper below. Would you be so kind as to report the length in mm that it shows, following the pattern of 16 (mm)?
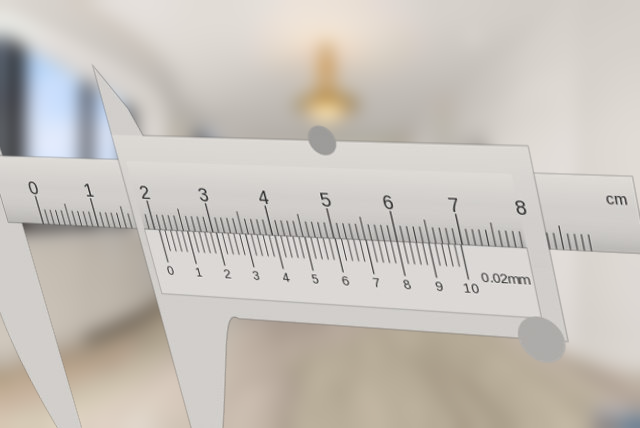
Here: 20.8 (mm)
